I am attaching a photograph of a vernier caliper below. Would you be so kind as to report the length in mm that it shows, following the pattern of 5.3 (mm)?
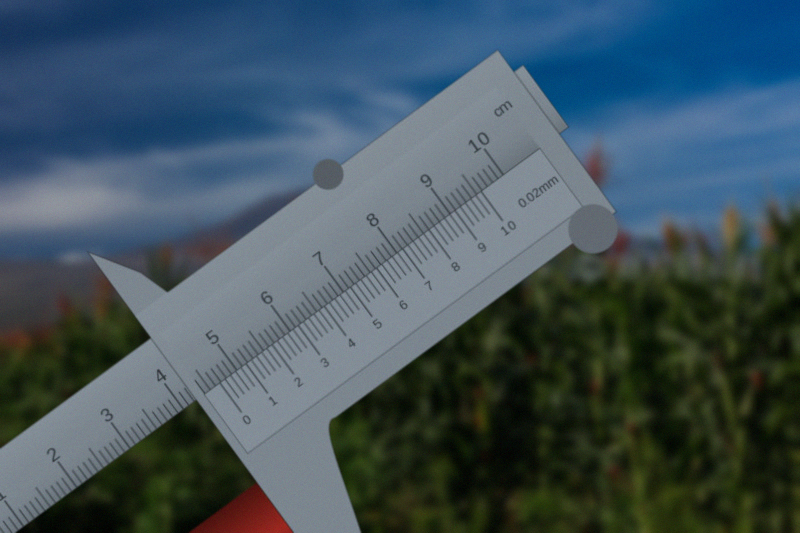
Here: 46.8 (mm)
